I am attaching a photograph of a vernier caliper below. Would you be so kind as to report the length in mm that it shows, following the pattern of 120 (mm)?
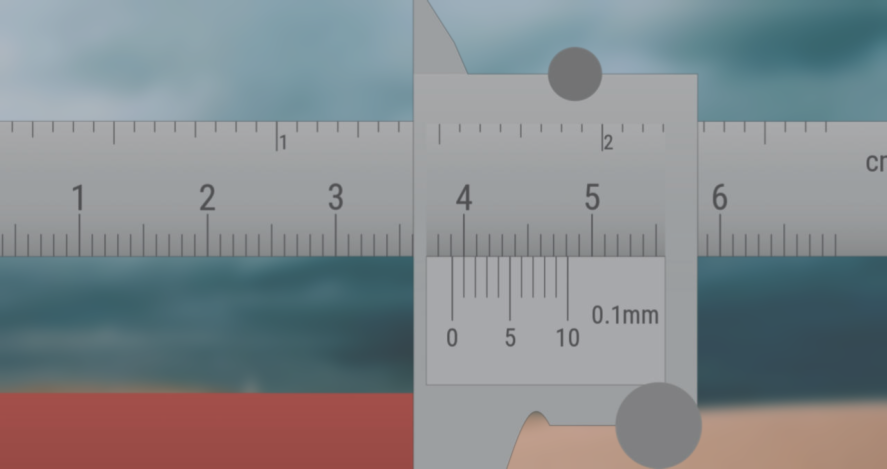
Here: 39.1 (mm)
